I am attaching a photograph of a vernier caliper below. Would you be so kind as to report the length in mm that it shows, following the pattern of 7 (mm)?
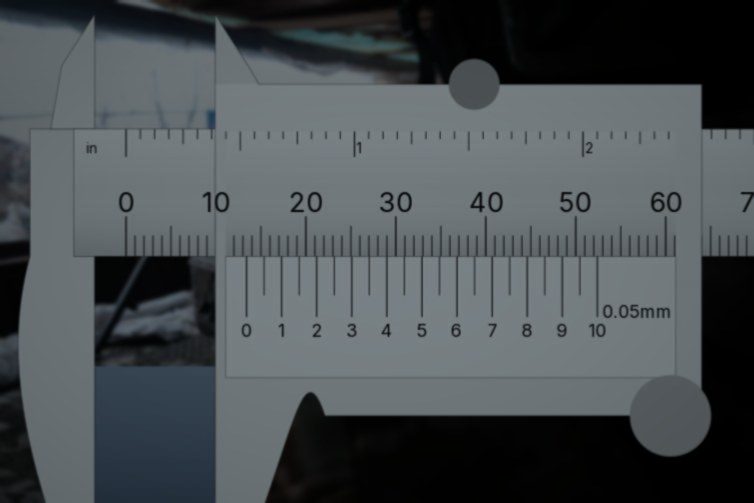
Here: 13.4 (mm)
